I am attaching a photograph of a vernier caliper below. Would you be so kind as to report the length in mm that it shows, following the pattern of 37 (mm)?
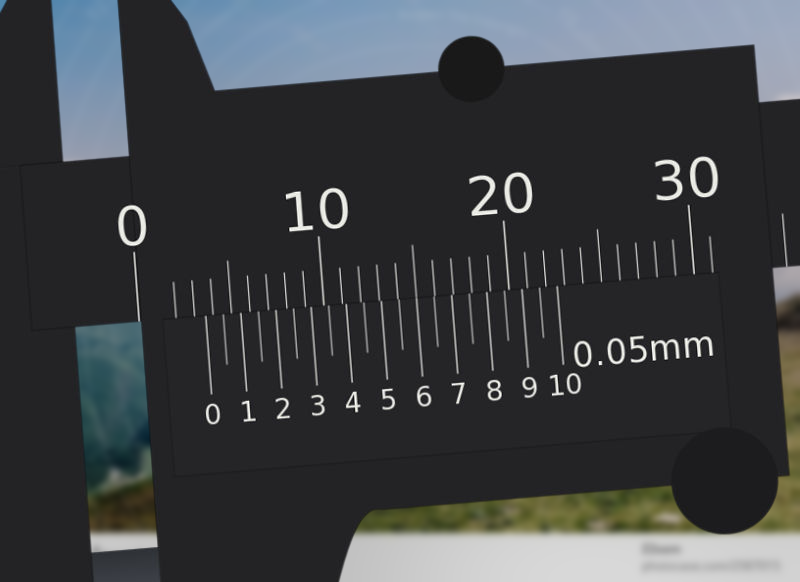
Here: 3.6 (mm)
